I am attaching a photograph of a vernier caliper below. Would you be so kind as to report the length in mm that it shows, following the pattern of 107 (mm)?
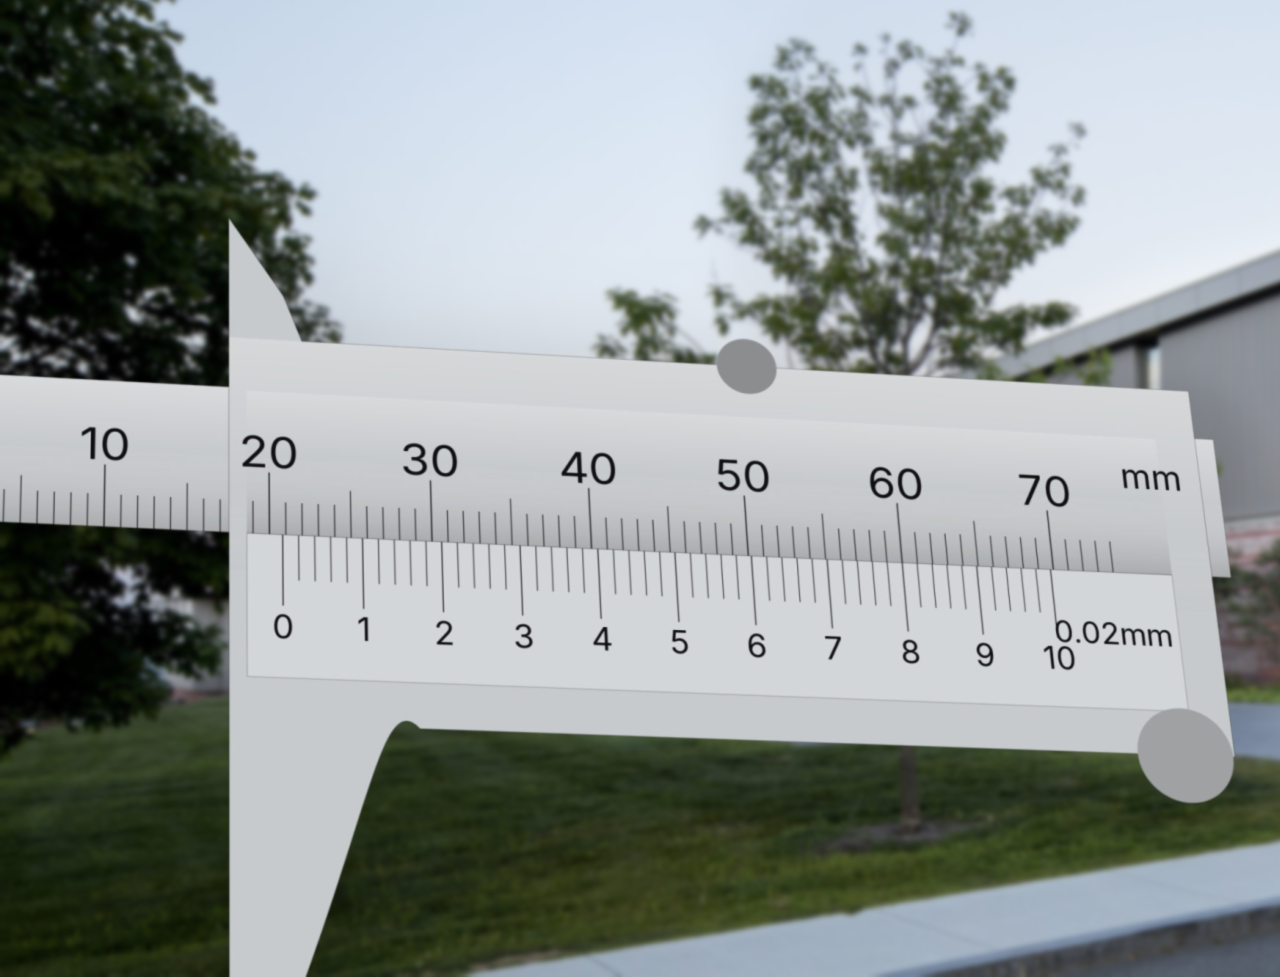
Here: 20.8 (mm)
